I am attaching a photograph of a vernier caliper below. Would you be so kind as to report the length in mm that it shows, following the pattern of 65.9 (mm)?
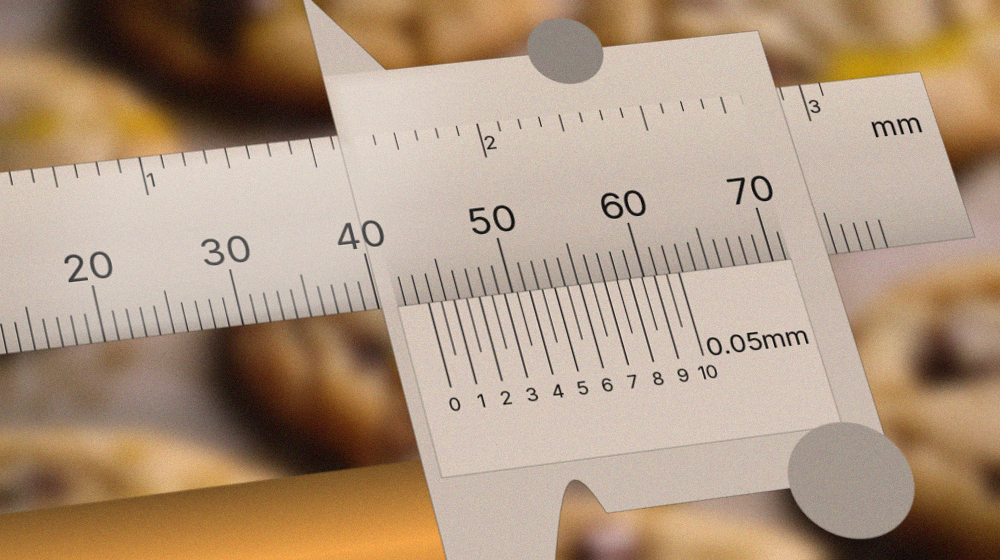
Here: 43.7 (mm)
